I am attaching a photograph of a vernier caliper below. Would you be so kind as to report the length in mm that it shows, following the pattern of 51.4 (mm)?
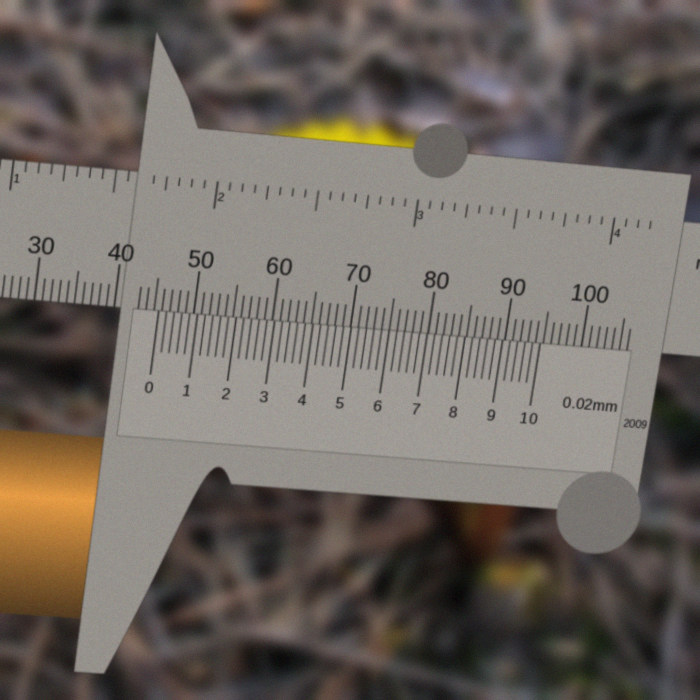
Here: 45.6 (mm)
